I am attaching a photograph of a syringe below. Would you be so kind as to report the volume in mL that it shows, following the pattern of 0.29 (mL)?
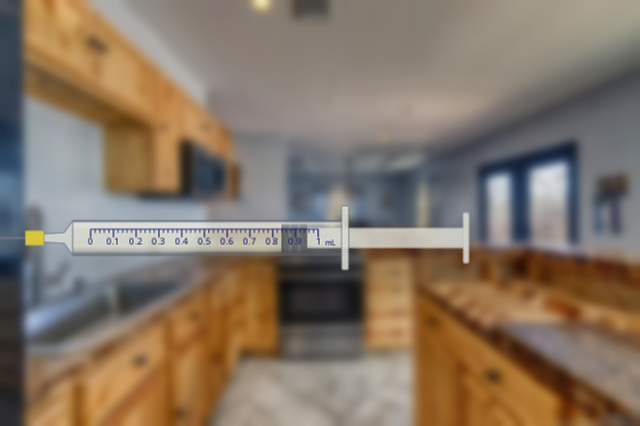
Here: 0.84 (mL)
